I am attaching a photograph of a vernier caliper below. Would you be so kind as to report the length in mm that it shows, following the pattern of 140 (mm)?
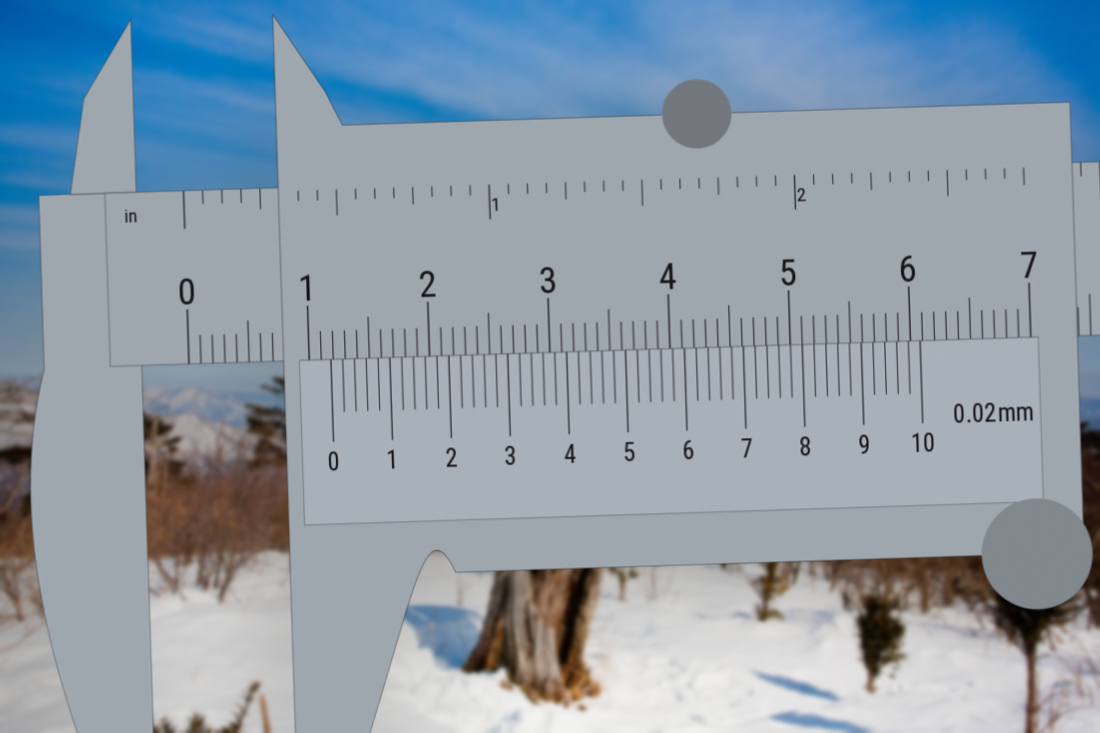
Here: 11.8 (mm)
